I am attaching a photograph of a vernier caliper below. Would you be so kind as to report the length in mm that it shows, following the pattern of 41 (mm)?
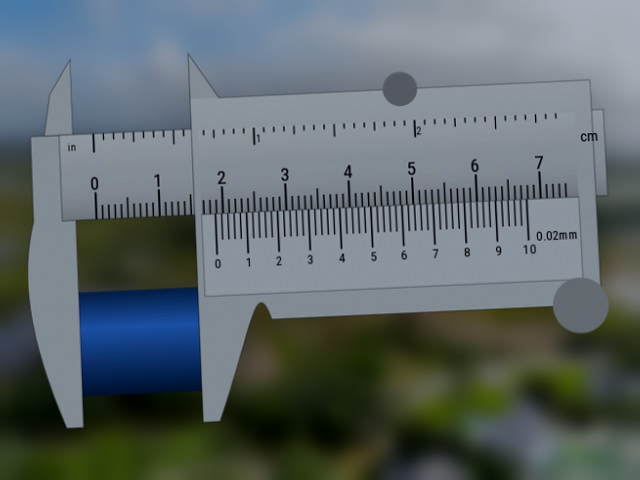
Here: 18.8 (mm)
